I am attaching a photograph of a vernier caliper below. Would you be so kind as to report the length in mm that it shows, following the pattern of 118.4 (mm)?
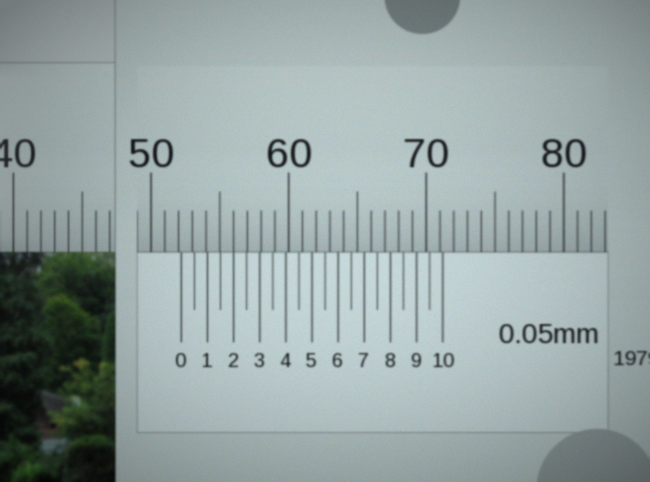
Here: 52.2 (mm)
